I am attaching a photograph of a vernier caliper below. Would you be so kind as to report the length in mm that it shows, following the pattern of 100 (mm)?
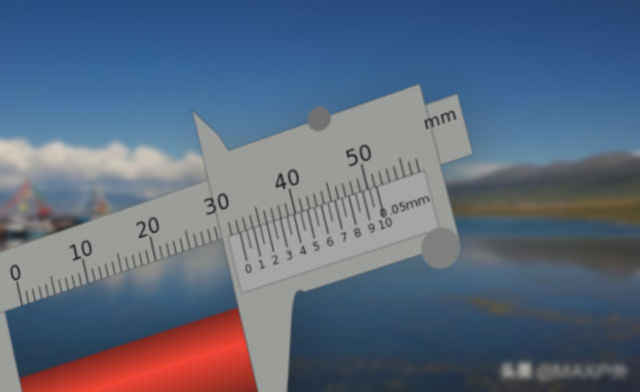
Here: 32.2 (mm)
